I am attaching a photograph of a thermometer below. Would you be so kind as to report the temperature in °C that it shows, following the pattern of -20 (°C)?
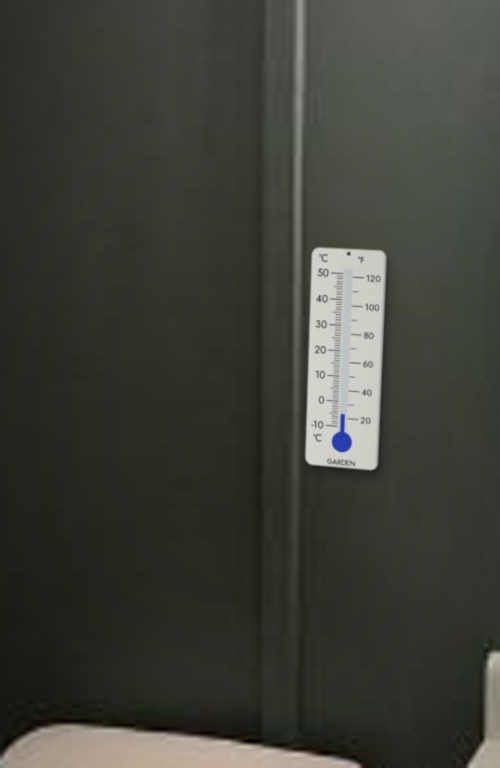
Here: -5 (°C)
